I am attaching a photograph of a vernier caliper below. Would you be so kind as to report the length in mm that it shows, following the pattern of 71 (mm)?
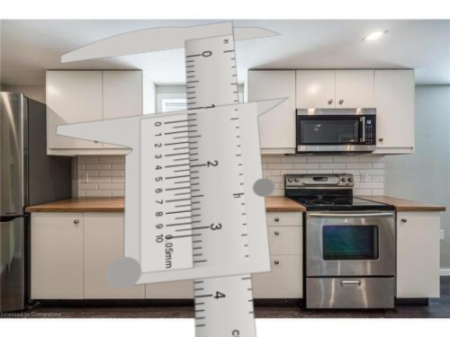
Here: 12.0 (mm)
